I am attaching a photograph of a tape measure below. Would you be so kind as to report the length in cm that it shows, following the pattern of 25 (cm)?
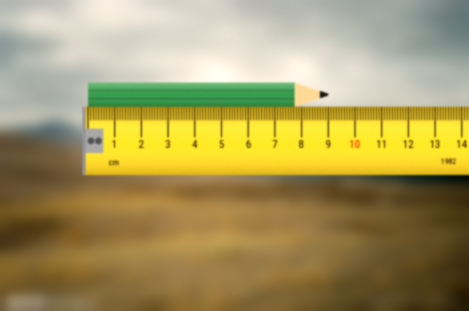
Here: 9 (cm)
